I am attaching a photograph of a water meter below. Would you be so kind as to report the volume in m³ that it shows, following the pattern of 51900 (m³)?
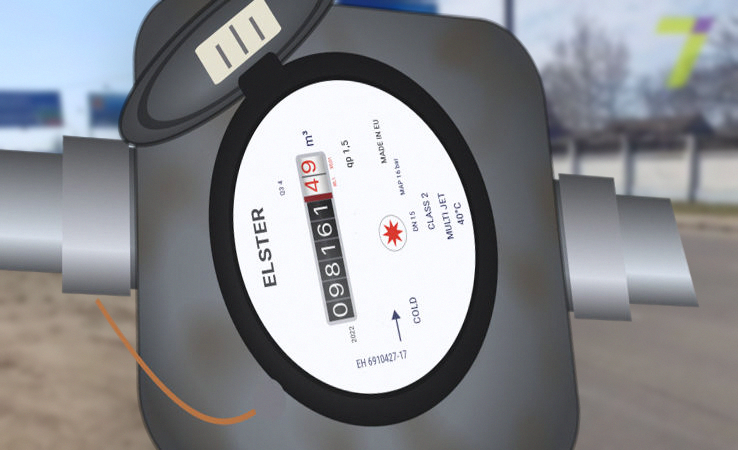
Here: 98161.49 (m³)
